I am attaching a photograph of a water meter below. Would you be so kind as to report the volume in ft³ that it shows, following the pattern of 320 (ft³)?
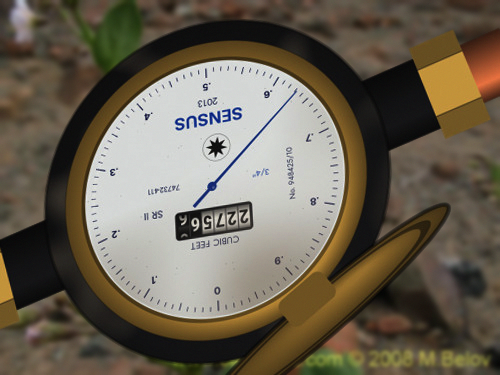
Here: 227565.63 (ft³)
